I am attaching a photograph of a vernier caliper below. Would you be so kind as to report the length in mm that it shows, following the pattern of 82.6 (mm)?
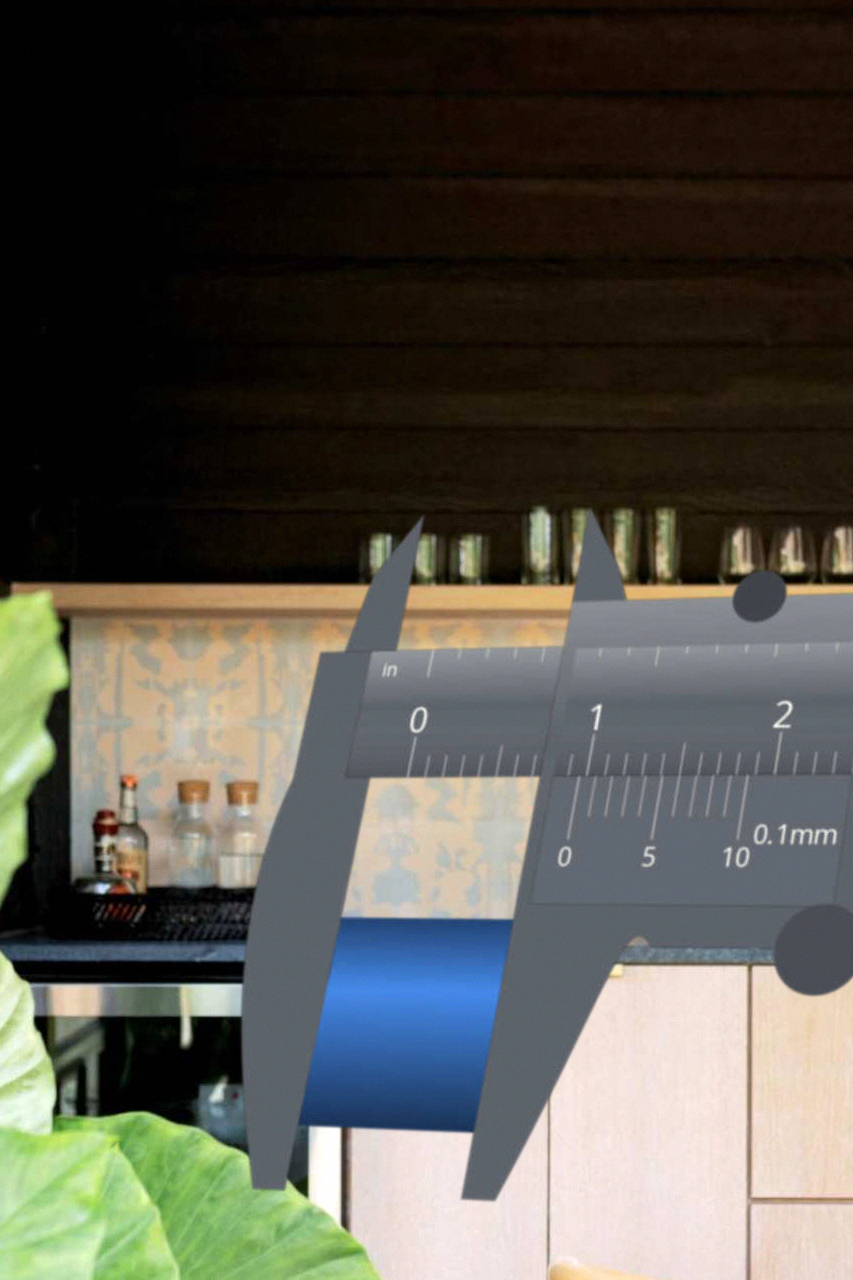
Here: 9.6 (mm)
